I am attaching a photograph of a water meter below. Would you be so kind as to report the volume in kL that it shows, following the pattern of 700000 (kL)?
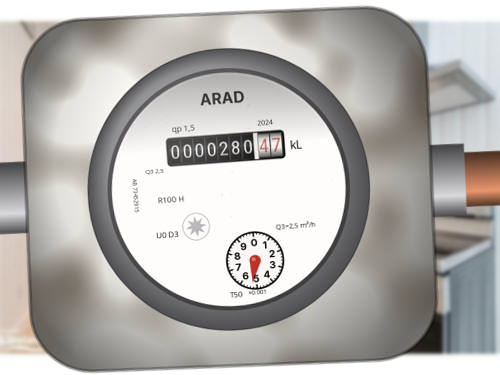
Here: 280.475 (kL)
